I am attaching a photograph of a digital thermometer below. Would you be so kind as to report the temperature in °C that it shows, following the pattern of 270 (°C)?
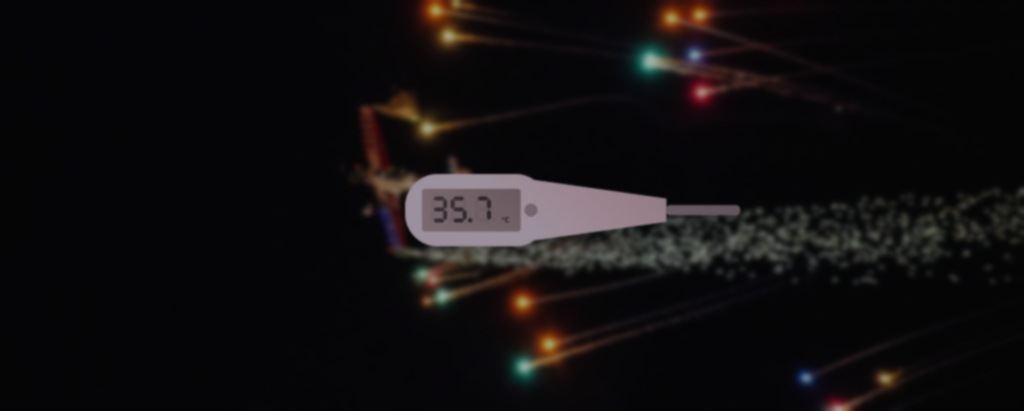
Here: 35.7 (°C)
